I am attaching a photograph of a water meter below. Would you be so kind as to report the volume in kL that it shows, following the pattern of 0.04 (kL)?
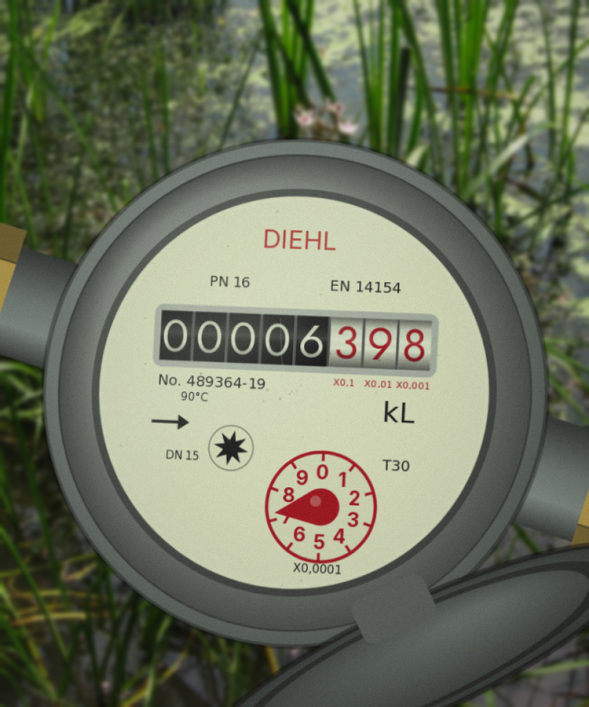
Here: 6.3987 (kL)
